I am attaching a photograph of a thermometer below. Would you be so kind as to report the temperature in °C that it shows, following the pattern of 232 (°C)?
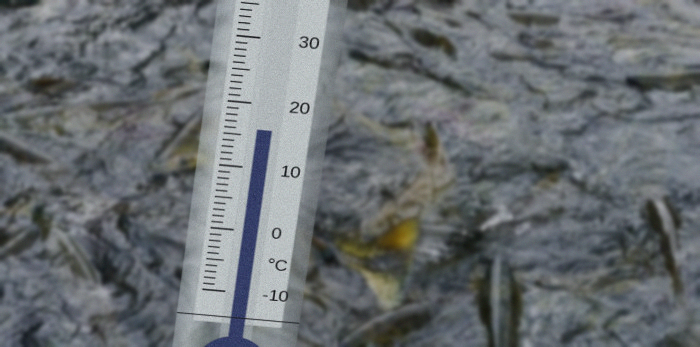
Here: 16 (°C)
